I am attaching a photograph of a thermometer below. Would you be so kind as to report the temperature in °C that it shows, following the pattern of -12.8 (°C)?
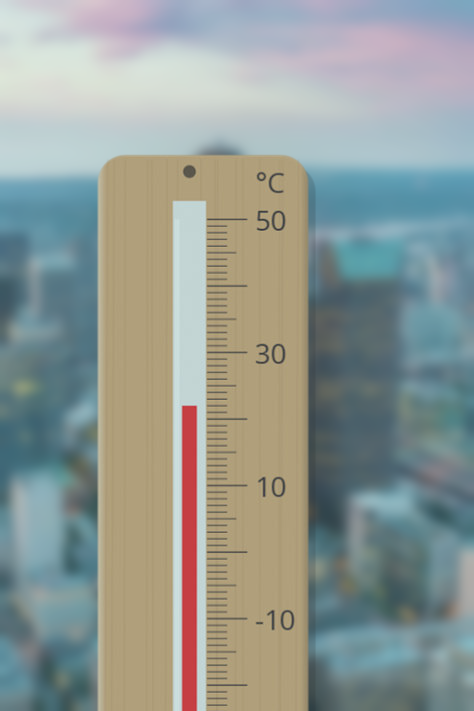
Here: 22 (°C)
